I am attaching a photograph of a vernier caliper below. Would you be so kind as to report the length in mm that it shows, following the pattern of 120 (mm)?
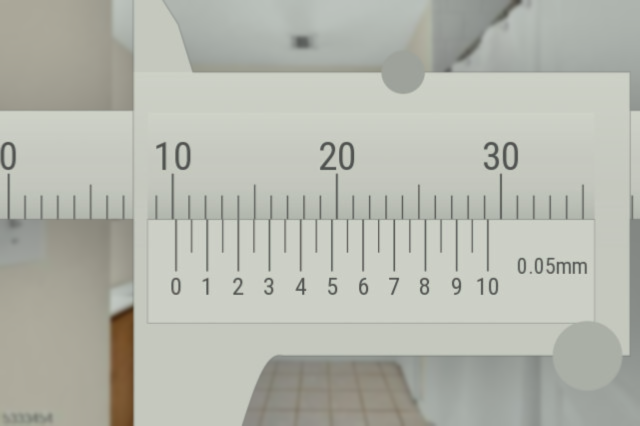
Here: 10.2 (mm)
